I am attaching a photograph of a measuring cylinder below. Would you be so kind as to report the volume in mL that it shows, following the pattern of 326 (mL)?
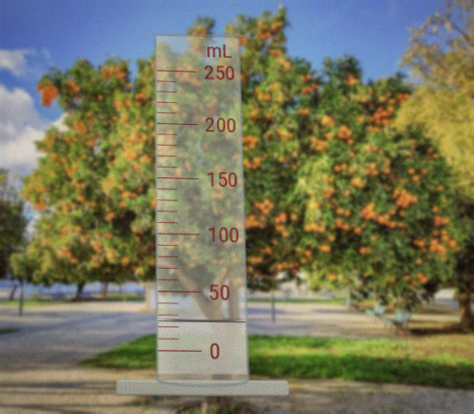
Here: 25 (mL)
